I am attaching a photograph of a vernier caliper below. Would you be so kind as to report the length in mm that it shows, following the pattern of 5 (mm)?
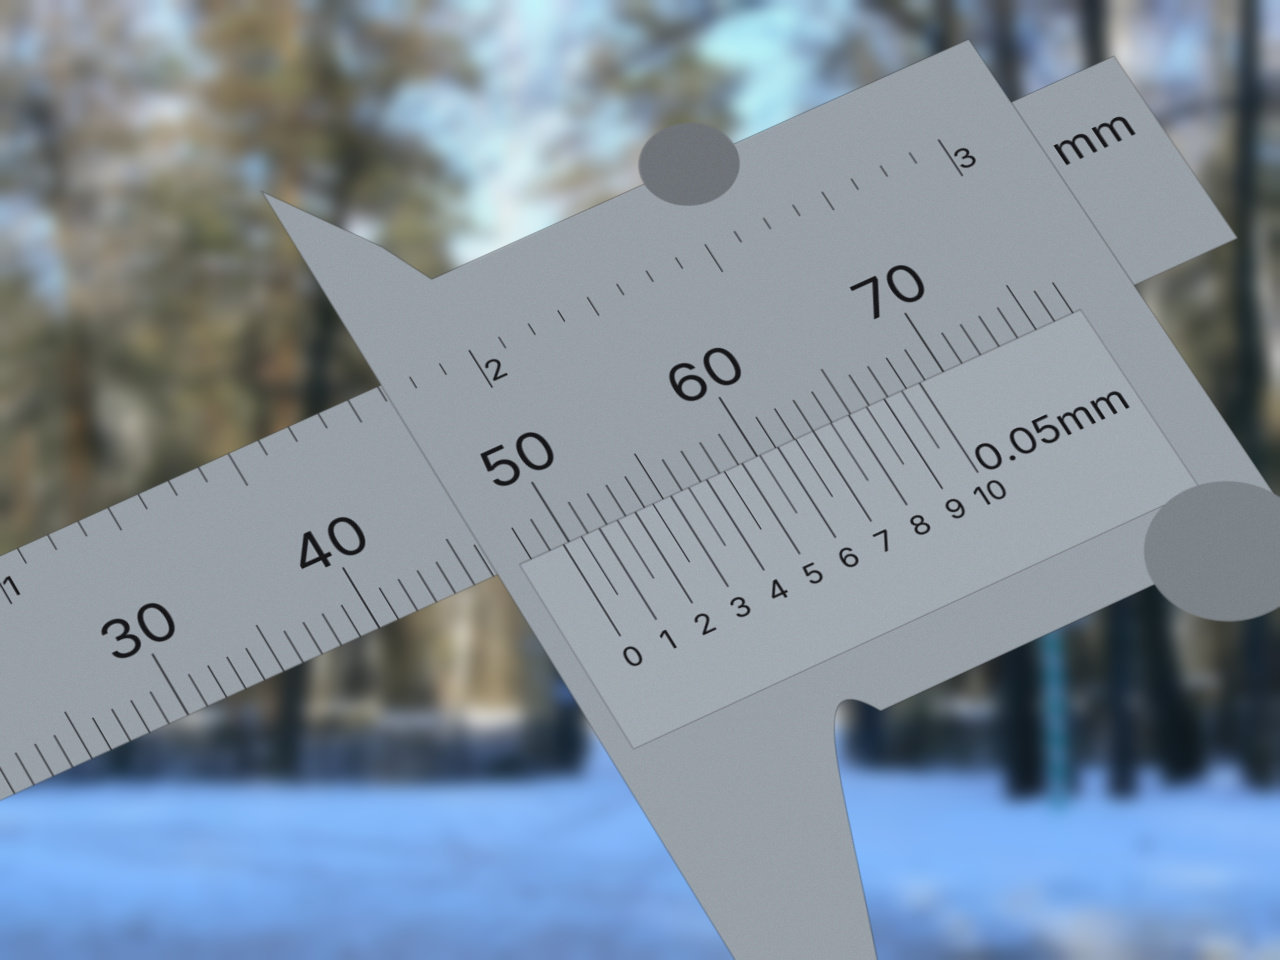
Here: 49.7 (mm)
